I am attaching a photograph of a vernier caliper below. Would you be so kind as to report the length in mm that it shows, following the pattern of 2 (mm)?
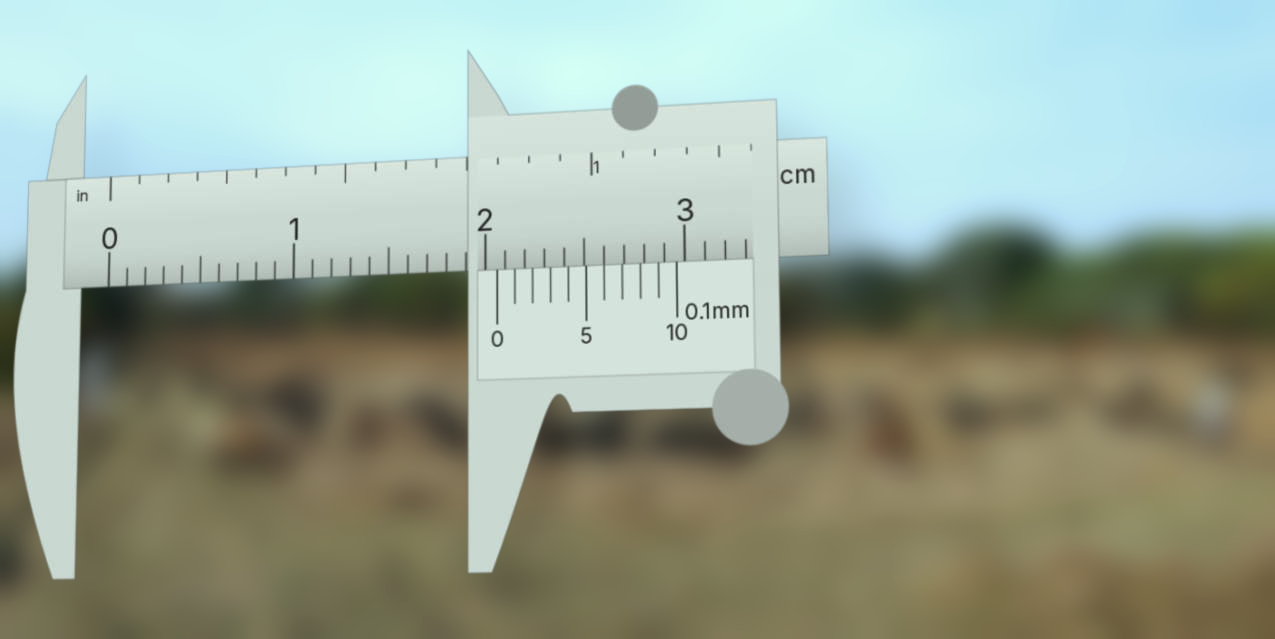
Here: 20.6 (mm)
